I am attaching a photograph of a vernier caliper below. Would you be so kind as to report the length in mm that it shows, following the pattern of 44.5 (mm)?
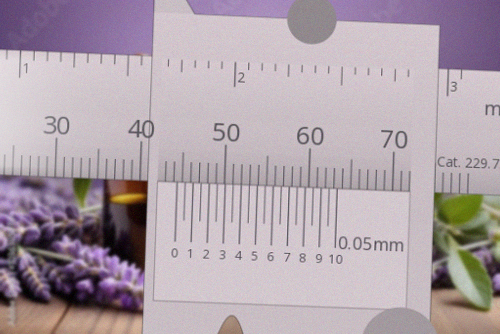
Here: 44.4 (mm)
